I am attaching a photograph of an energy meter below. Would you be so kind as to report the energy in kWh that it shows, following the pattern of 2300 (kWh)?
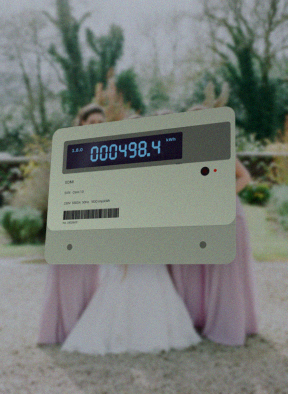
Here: 498.4 (kWh)
